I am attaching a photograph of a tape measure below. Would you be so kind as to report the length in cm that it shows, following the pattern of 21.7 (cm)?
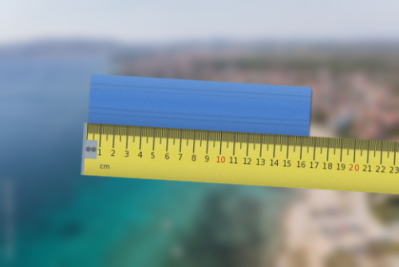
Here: 16.5 (cm)
